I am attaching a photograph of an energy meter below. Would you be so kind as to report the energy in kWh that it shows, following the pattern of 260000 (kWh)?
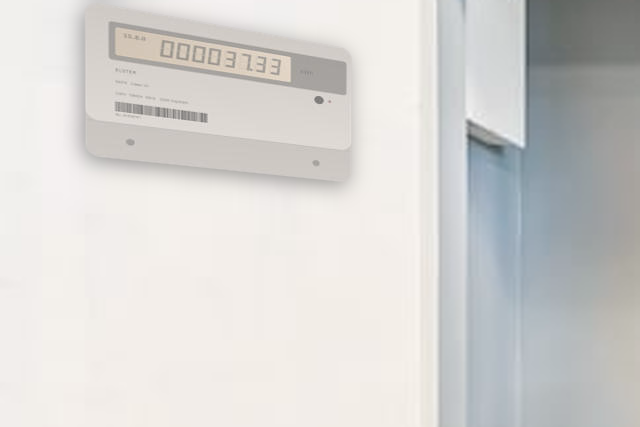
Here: 37.33 (kWh)
